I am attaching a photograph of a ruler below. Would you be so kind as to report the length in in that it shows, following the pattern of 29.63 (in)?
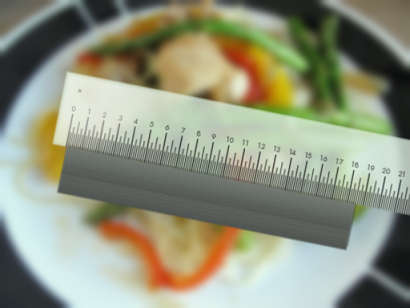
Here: 18.5 (in)
